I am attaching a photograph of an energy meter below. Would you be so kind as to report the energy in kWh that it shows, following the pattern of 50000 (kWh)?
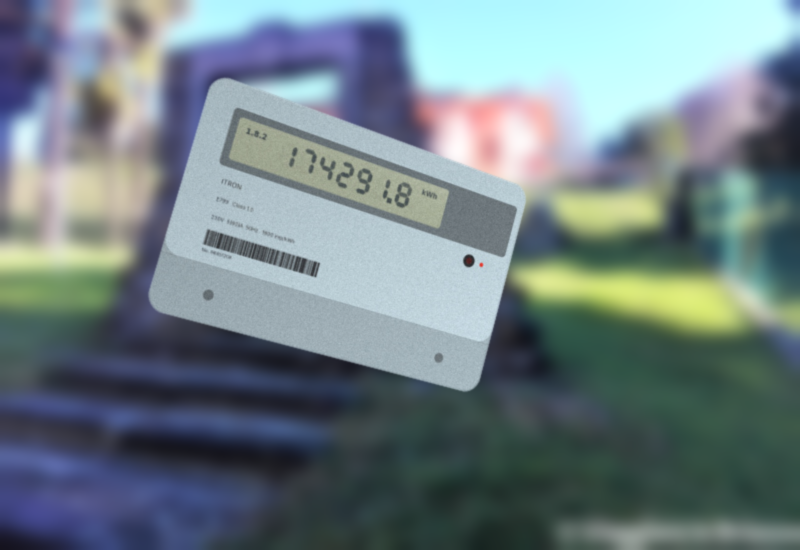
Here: 174291.8 (kWh)
